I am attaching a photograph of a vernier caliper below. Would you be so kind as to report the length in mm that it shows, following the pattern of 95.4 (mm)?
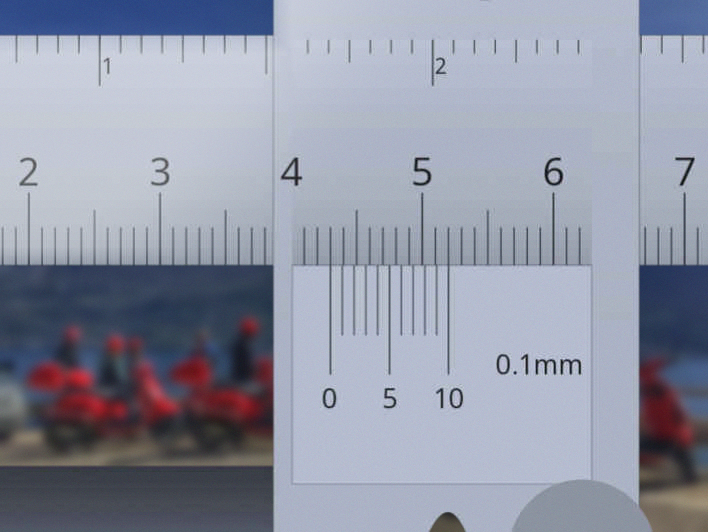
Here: 43.0 (mm)
